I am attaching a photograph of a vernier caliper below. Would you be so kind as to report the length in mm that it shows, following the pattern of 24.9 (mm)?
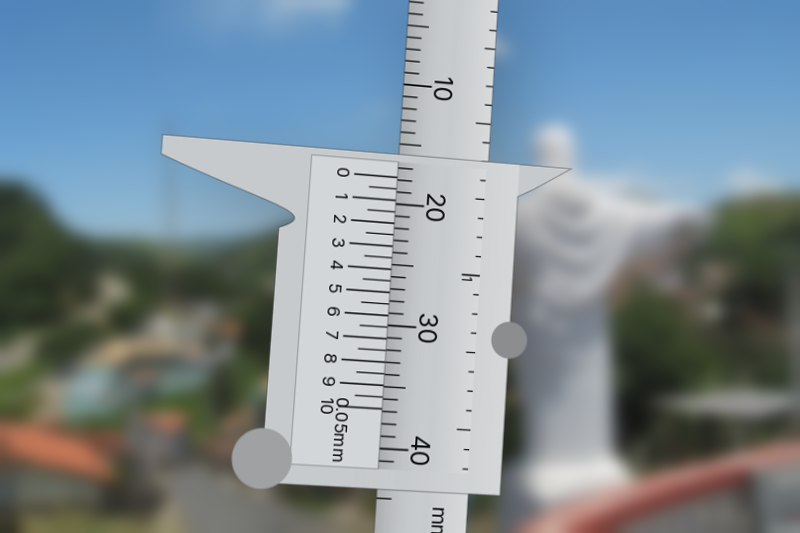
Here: 17.8 (mm)
